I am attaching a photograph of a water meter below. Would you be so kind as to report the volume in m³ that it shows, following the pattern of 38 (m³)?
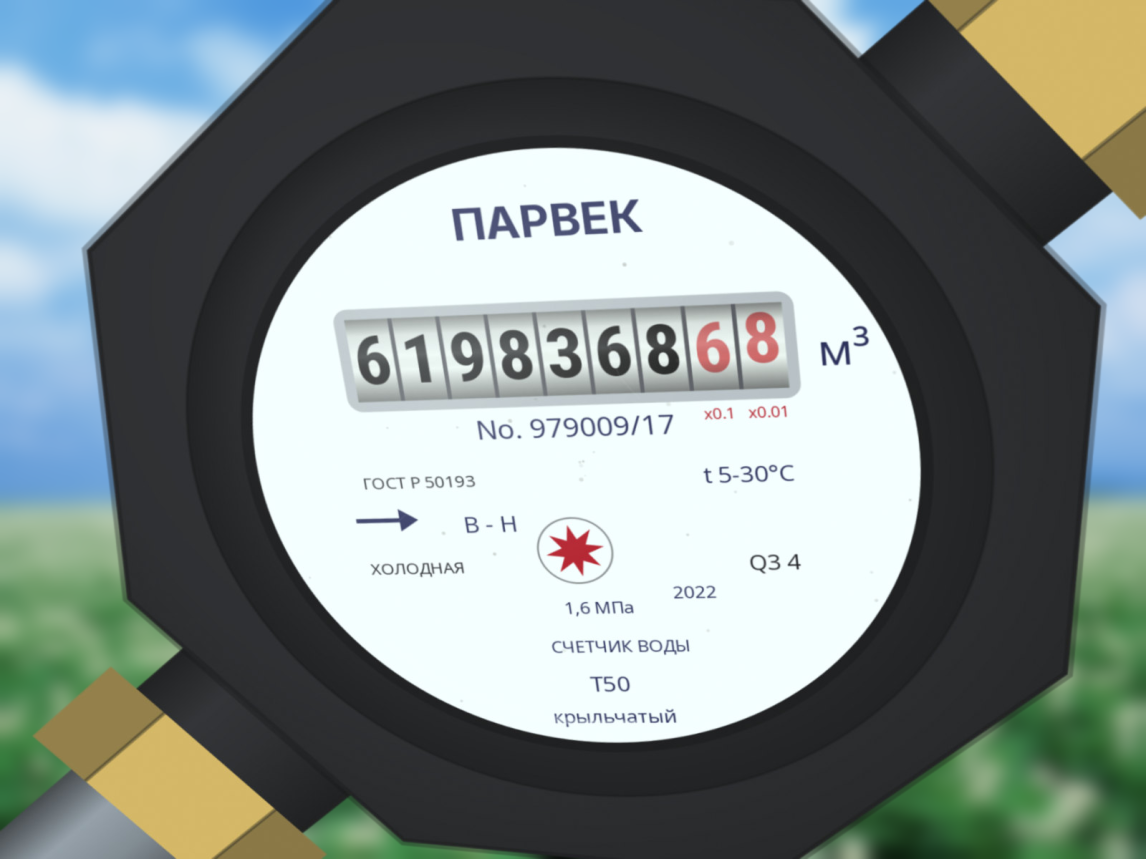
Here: 6198368.68 (m³)
